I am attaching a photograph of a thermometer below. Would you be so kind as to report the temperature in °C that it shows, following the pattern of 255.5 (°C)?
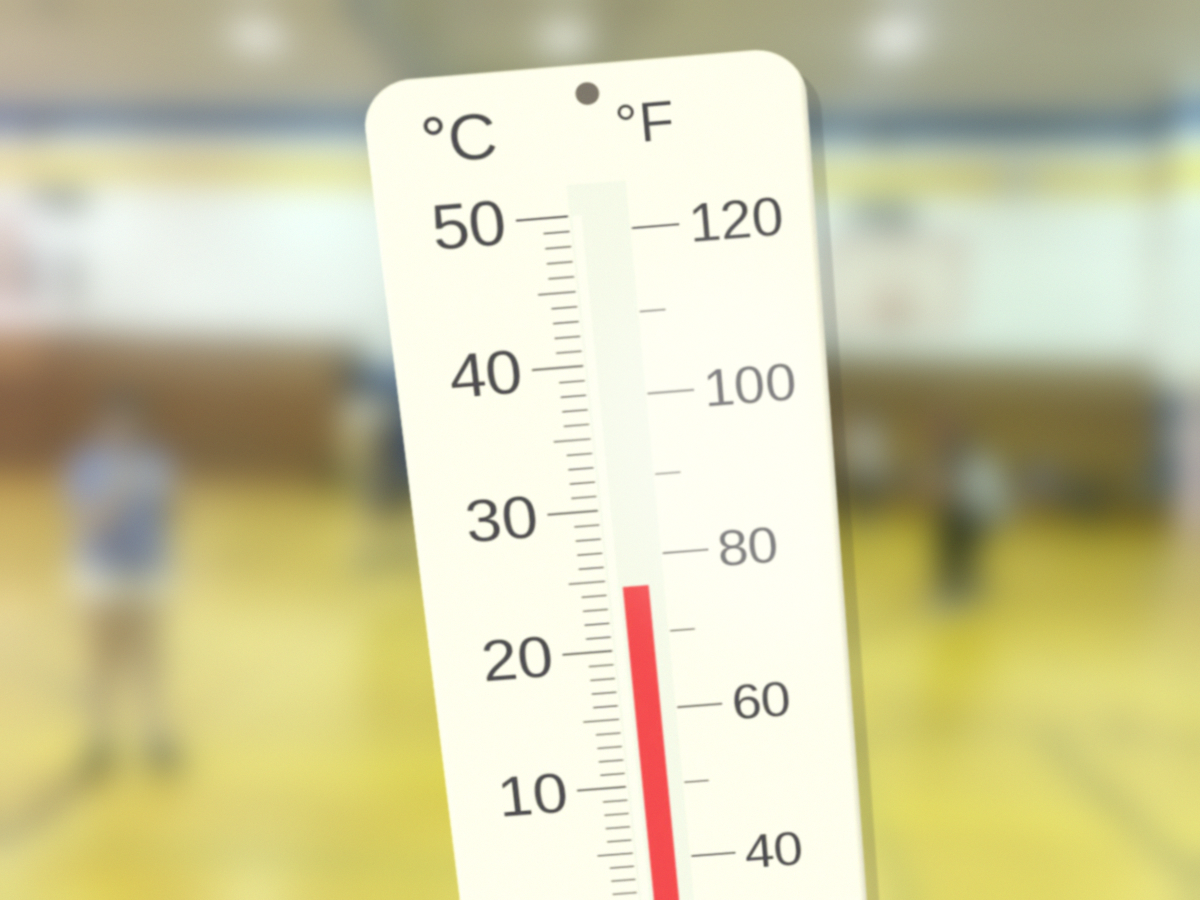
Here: 24.5 (°C)
